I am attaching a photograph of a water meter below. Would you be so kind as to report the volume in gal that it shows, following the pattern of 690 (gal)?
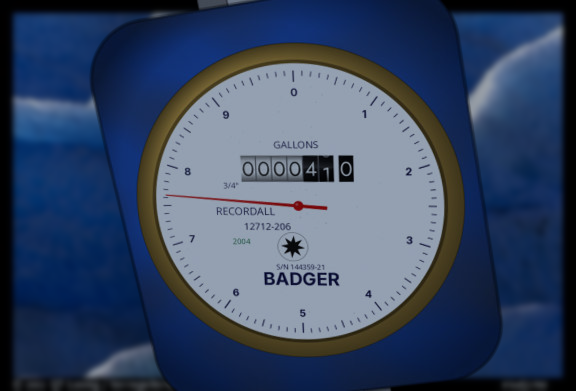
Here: 407.6 (gal)
